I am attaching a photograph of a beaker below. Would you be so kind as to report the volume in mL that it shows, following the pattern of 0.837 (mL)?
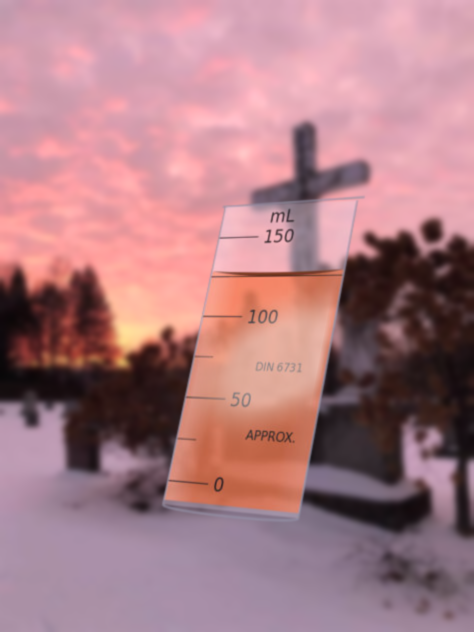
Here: 125 (mL)
